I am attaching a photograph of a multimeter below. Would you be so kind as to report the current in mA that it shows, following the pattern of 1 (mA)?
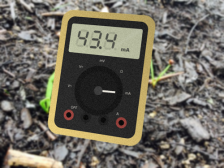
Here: 43.4 (mA)
